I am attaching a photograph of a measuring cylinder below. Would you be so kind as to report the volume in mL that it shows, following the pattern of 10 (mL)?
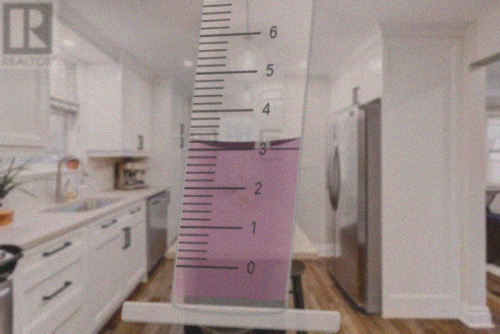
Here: 3 (mL)
